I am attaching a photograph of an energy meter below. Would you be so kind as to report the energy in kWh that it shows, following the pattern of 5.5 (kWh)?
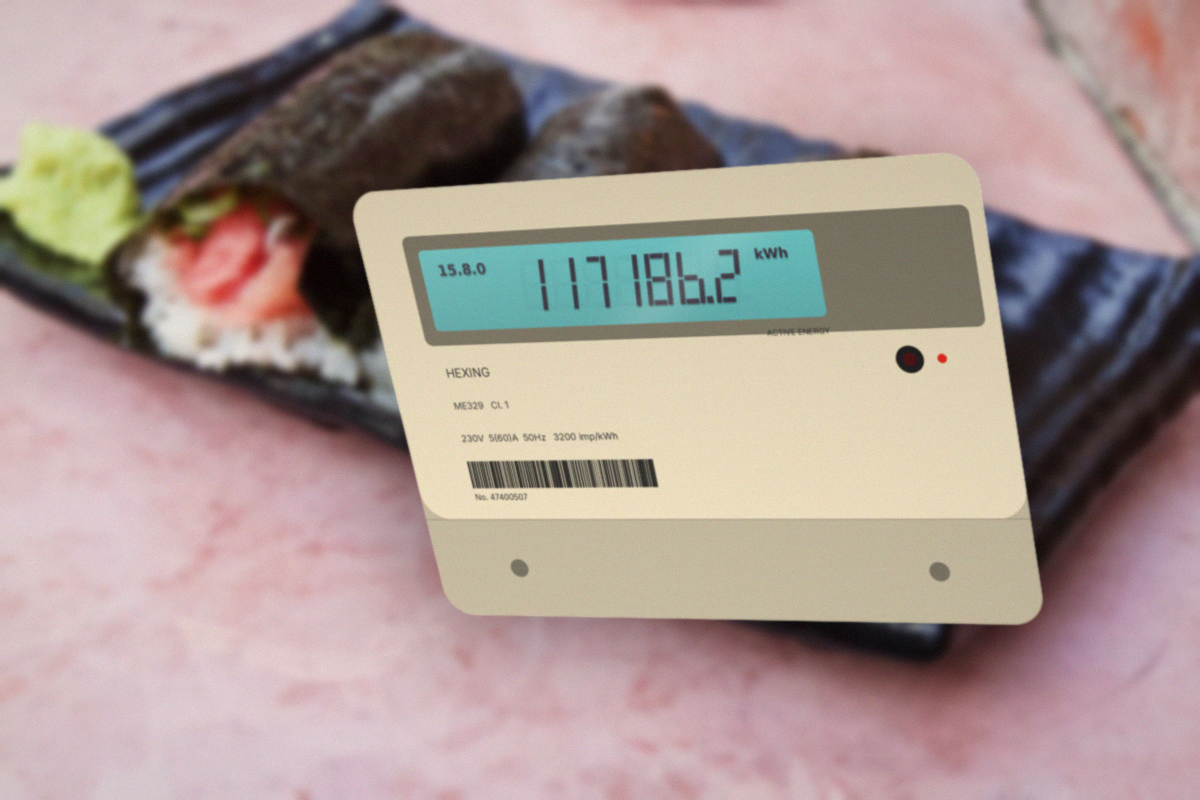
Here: 117186.2 (kWh)
